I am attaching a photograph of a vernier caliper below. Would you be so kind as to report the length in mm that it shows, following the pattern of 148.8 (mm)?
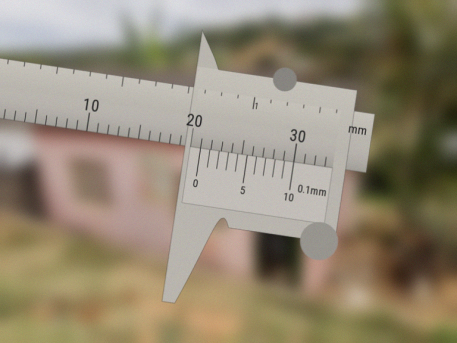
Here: 21.0 (mm)
